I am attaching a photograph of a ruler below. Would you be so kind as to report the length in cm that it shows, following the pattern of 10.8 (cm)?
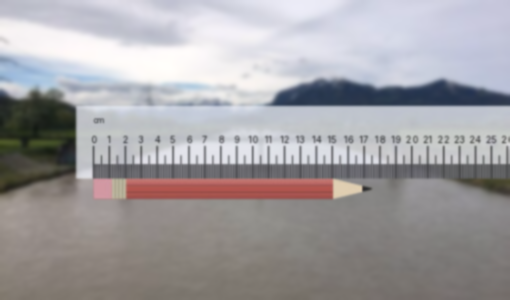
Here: 17.5 (cm)
